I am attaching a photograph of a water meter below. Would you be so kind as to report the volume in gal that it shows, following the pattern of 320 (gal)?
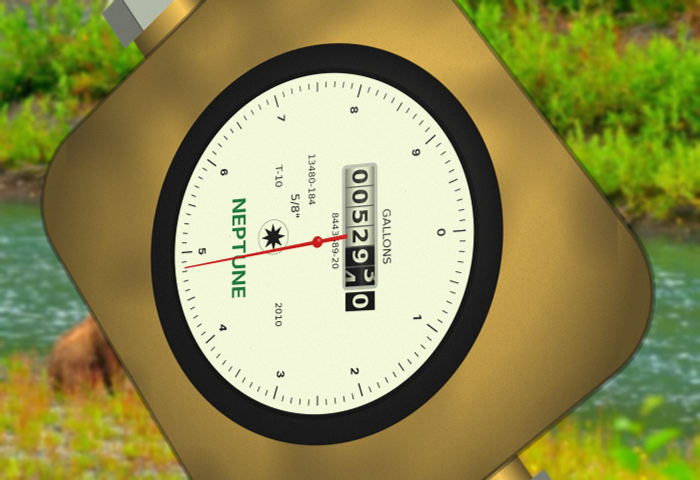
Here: 52934.8 (gal)
